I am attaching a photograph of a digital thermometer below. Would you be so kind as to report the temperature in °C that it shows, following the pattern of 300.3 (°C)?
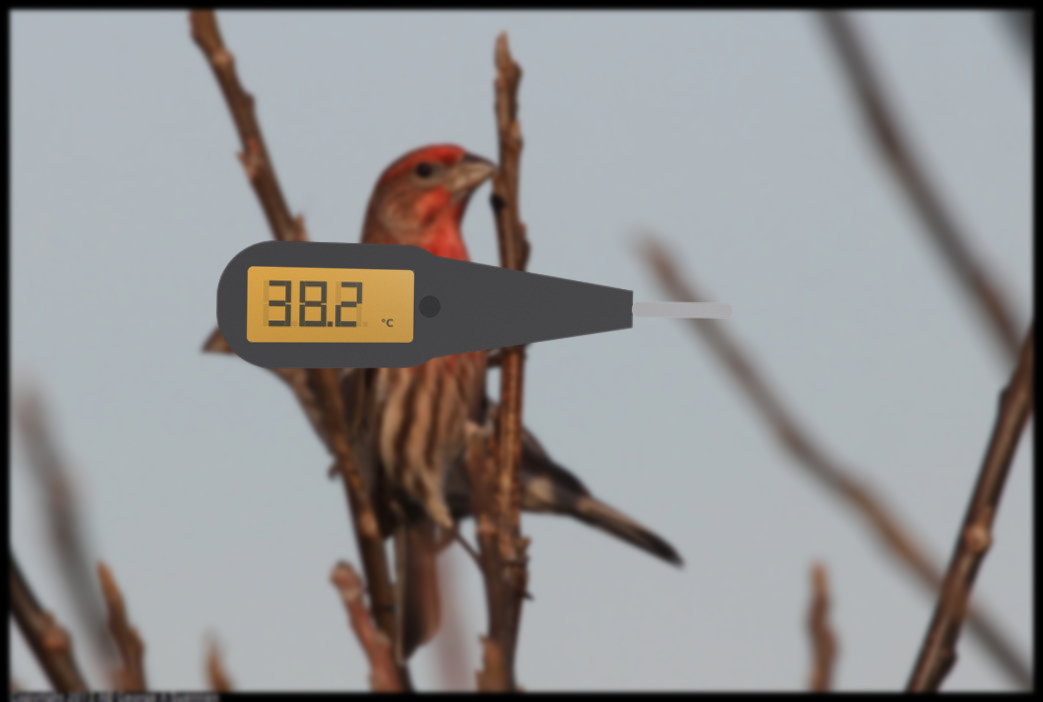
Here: 38.2 (°C)
